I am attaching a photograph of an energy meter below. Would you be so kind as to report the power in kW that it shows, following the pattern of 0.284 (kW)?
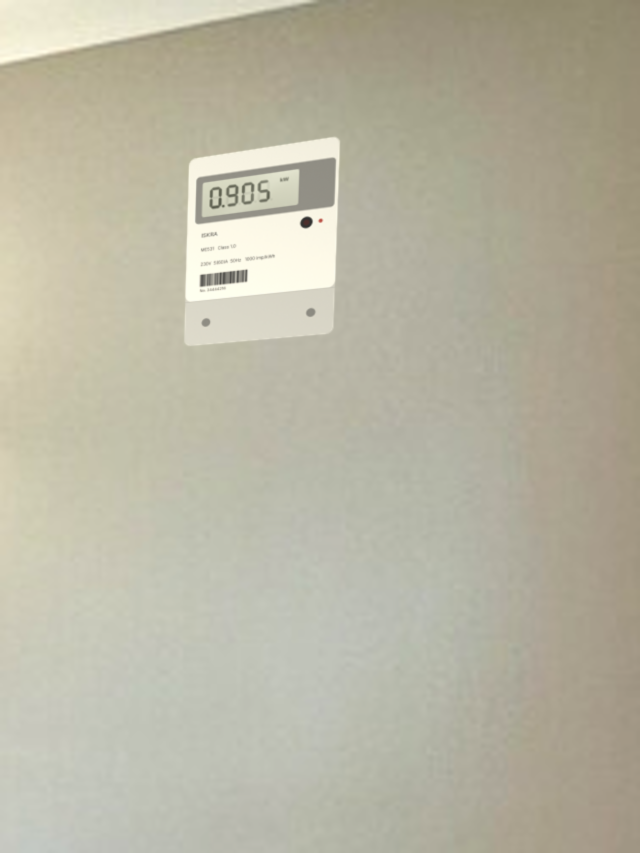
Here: 0.905 (kW)
